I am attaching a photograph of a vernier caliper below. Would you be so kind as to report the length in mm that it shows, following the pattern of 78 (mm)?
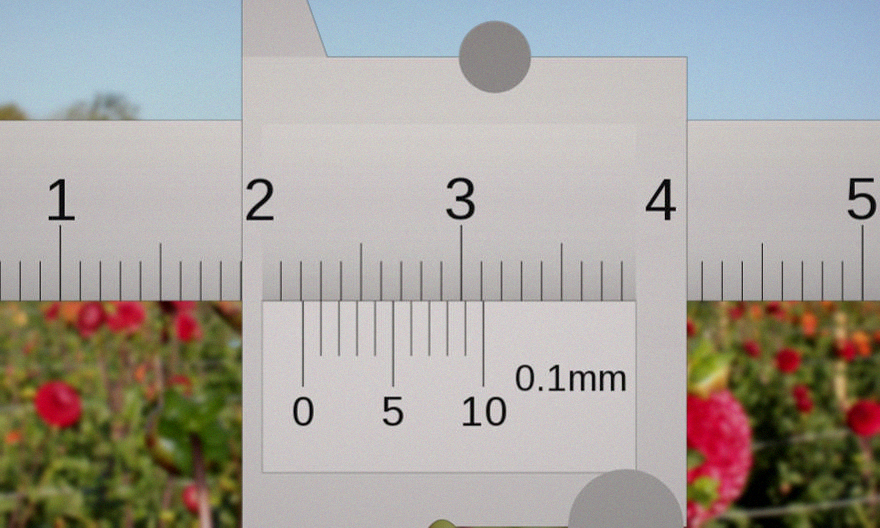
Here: 22.1 (mm)
